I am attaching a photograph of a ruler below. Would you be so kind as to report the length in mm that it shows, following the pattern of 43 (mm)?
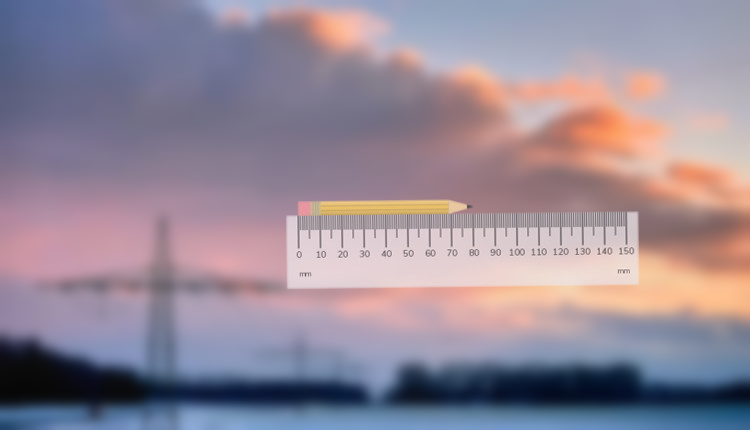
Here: 80 (mm)
